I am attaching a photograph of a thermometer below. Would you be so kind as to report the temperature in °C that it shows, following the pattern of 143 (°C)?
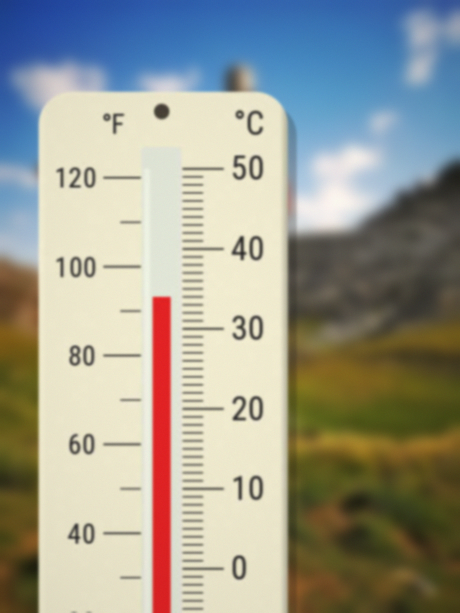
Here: 34 (°C)
